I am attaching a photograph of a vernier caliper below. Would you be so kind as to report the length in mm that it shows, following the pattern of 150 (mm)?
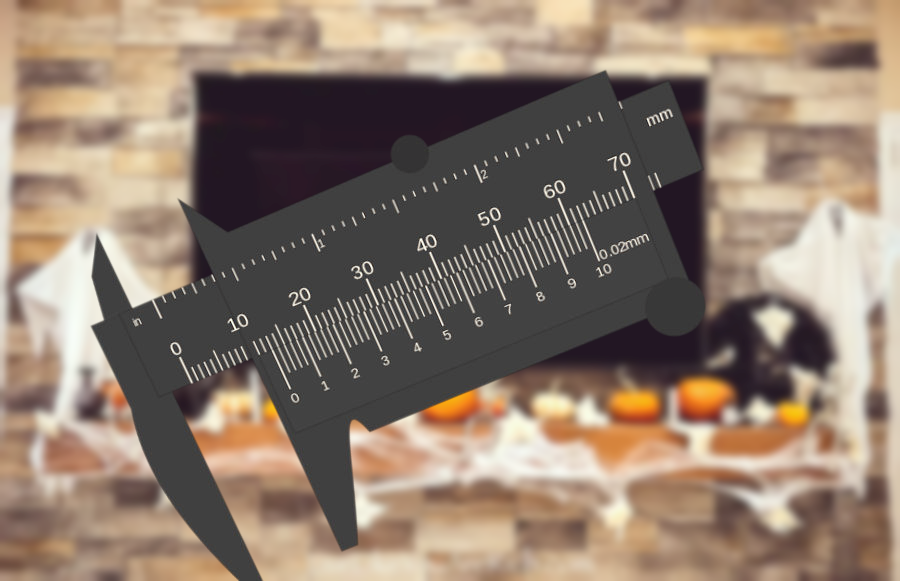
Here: 13.0 (mm)
